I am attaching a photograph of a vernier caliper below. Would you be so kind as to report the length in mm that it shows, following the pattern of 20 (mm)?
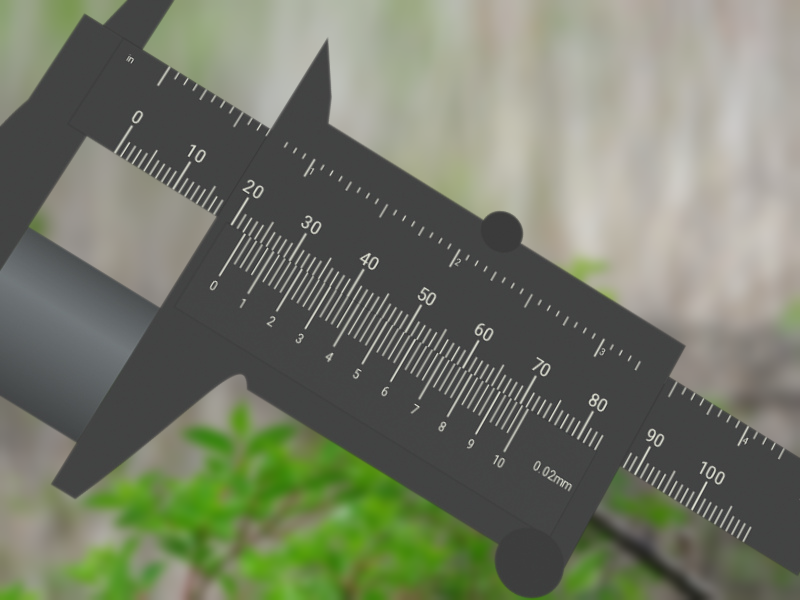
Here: 22.4 (mm)
